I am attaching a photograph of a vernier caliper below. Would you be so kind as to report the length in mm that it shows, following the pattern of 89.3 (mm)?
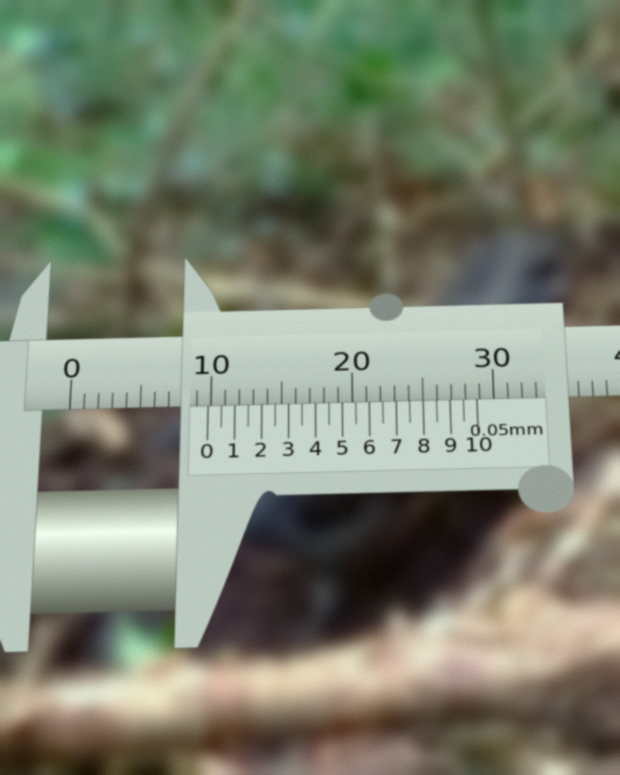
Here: 9.8 (mm)
